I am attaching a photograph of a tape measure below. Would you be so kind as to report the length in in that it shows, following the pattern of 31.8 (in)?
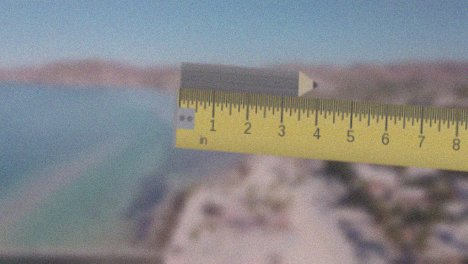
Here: 4 (in)
